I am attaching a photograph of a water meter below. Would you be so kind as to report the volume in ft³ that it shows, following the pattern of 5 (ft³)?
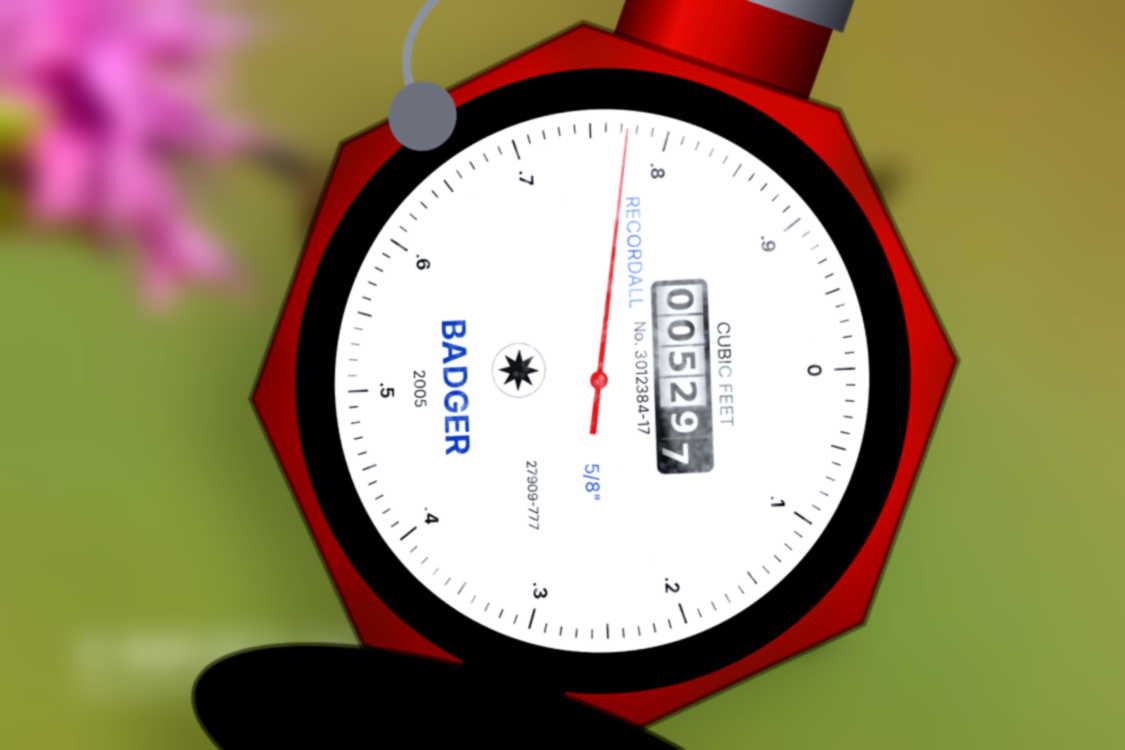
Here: 5296.77 (ft³)
